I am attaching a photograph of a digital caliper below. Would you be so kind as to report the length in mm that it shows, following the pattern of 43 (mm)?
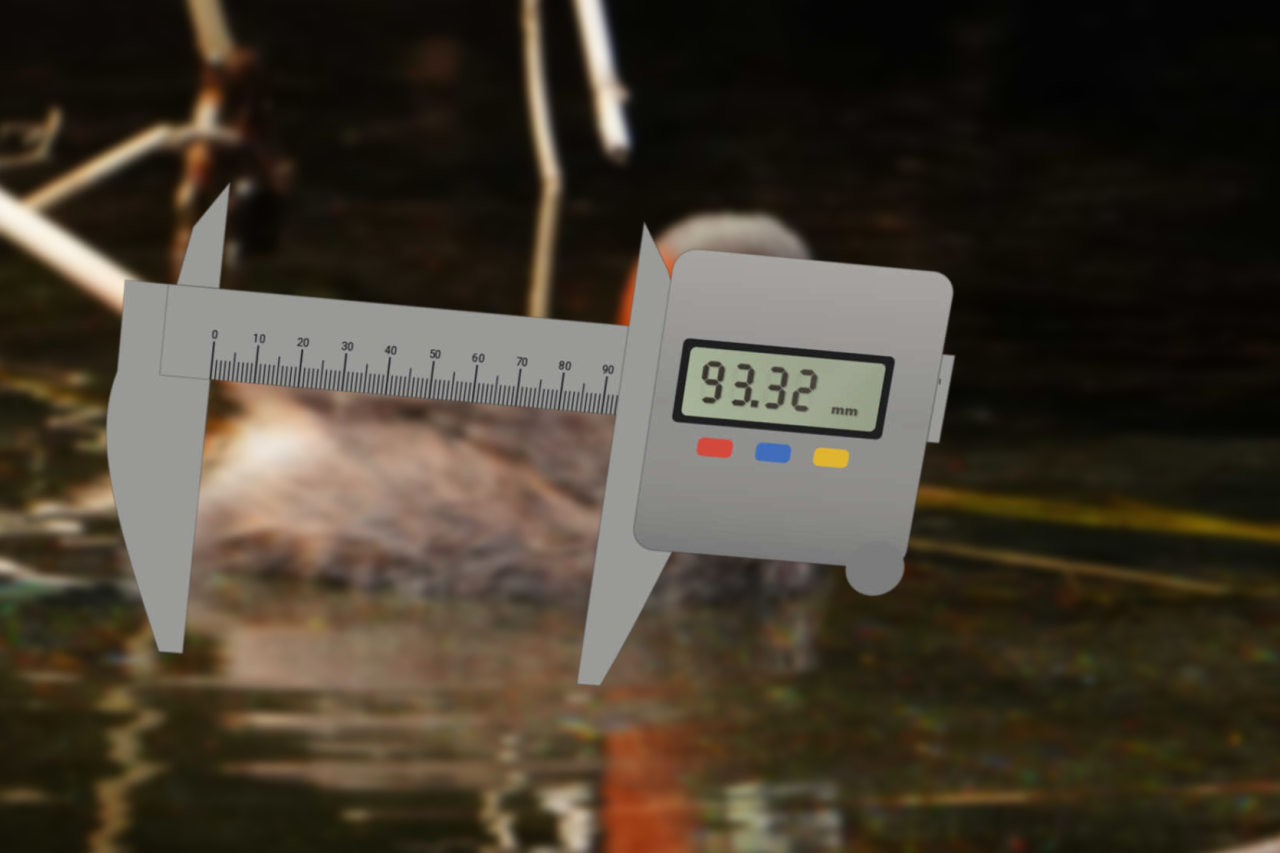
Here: 93.32 (mm)
